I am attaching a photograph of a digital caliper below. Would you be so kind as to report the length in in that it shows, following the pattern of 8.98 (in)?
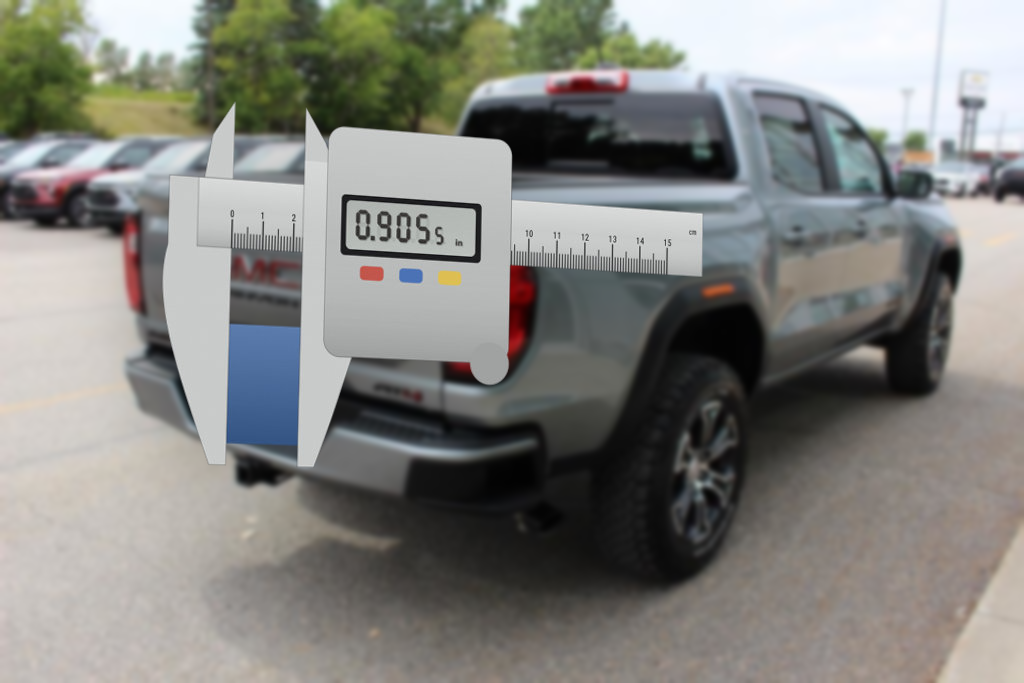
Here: 0.9055 (in)
